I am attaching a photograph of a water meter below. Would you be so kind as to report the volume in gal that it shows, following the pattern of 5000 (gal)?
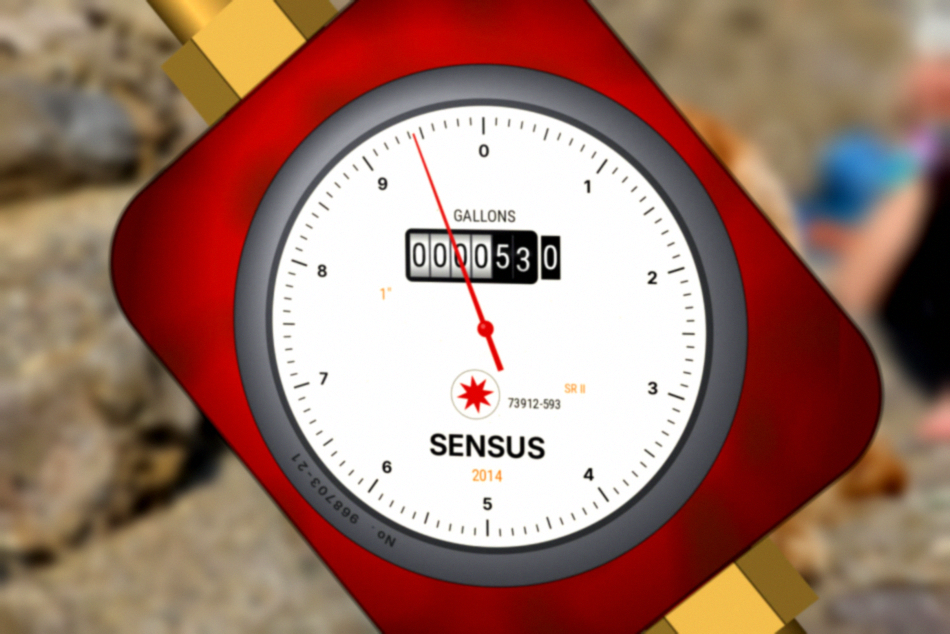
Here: 529.4 (gal)
